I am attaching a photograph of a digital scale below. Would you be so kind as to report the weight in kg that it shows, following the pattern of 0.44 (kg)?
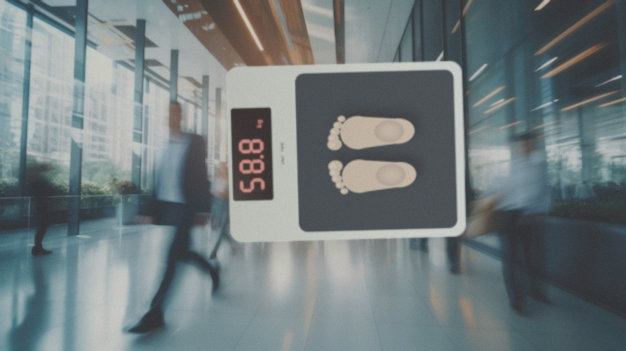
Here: 58.8 (kg)
